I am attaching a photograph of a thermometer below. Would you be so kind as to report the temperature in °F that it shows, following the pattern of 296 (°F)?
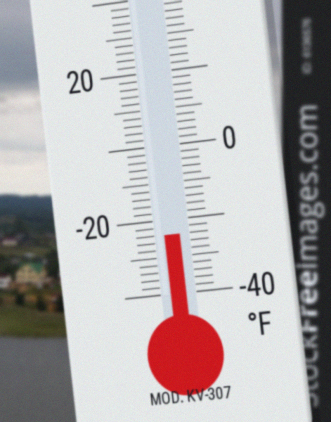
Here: -24 (°F)
